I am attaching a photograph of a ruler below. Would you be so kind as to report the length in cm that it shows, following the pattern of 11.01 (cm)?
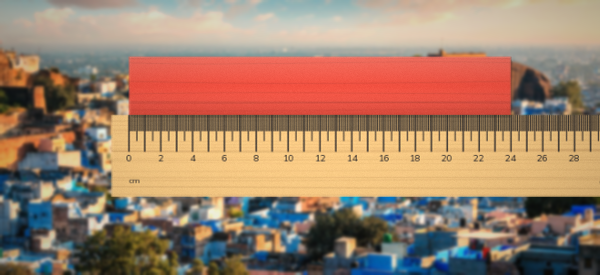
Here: 24 (cm)
